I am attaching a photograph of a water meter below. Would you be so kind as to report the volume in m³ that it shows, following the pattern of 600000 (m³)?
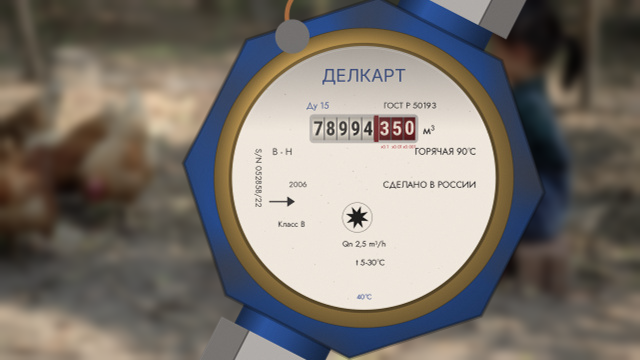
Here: 78994.350 (m³)
